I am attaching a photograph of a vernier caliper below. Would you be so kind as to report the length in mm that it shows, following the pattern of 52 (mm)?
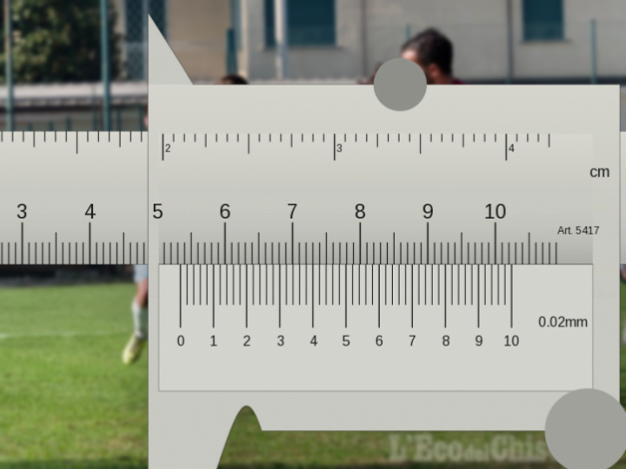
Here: 53.4 (mm)
